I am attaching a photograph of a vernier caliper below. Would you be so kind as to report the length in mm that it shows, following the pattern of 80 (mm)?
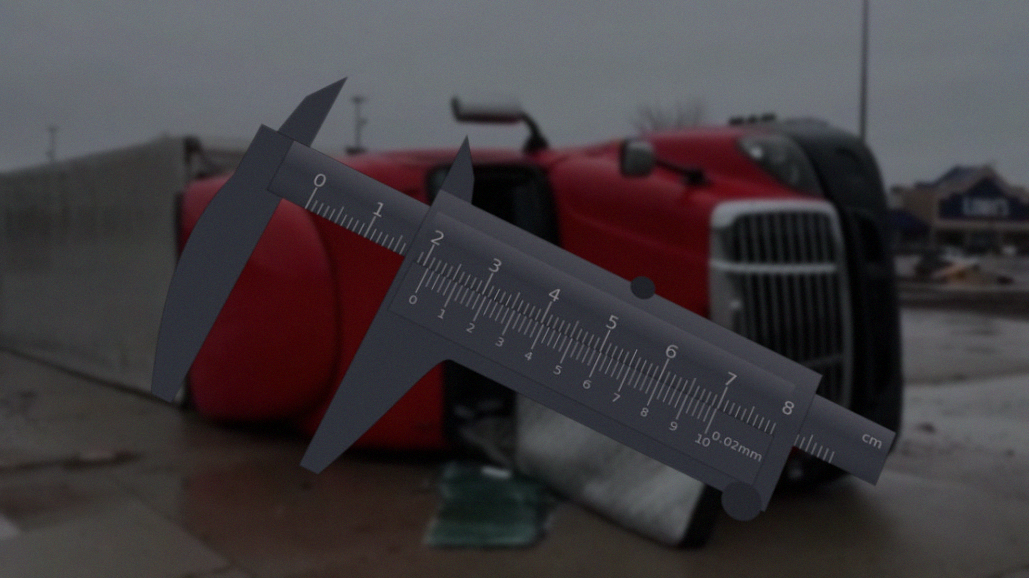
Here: 20.8 (mm)
